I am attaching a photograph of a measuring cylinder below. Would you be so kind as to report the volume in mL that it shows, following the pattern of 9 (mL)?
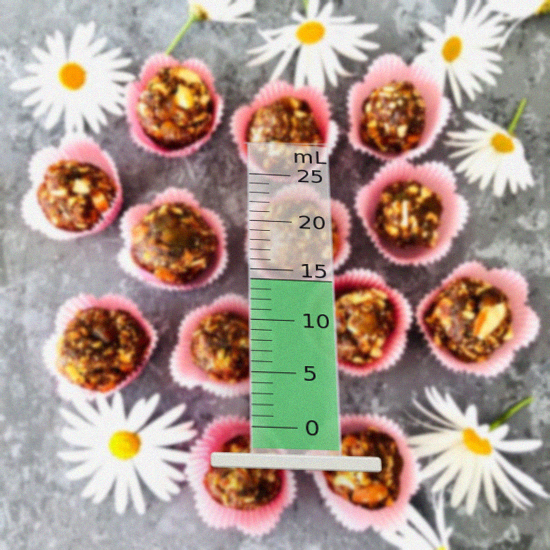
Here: 14 (mL)
